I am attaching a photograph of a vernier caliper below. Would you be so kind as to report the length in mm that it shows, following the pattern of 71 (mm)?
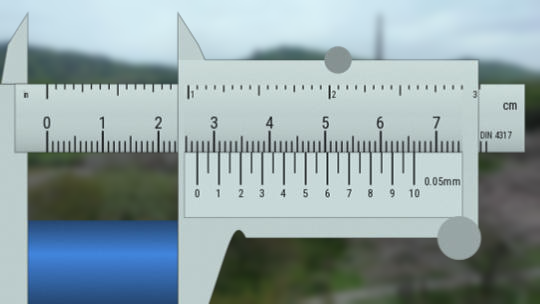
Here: 27.0 (mm)
